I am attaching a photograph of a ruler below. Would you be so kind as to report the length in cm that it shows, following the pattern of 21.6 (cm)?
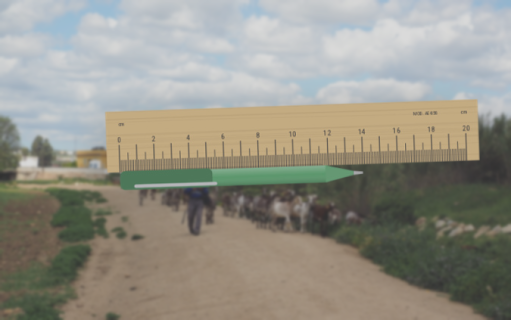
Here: 14 (cm)
